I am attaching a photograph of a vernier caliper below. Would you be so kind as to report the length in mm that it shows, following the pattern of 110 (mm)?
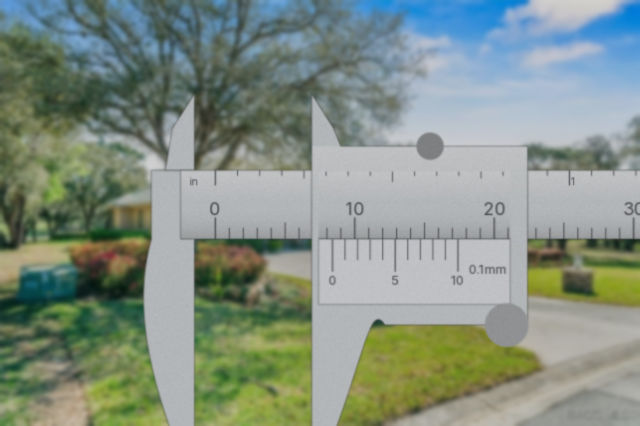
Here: 8.4 (mm)
